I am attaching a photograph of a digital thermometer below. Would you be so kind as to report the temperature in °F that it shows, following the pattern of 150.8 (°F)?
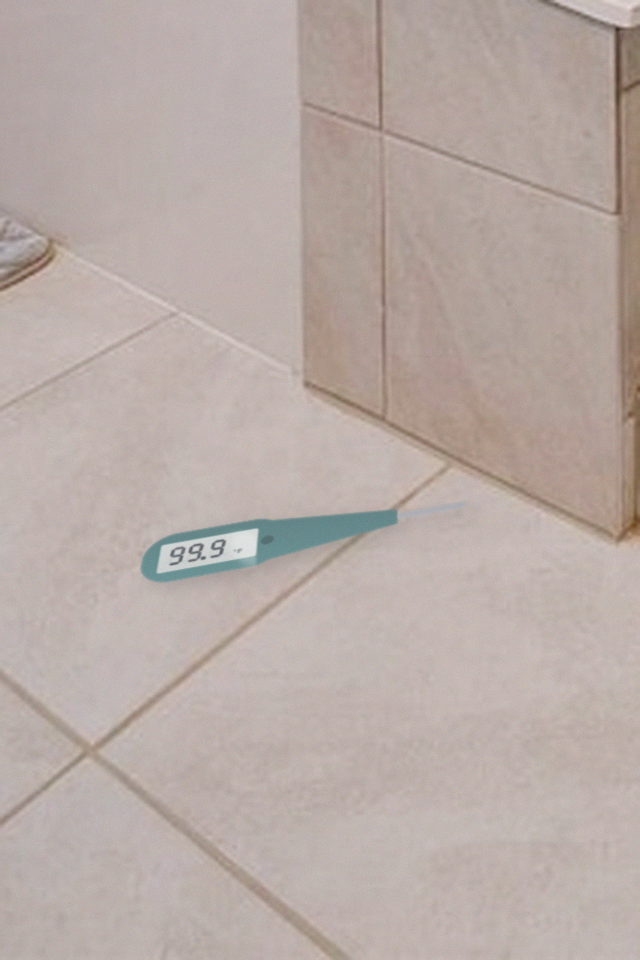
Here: 99.9 (°F)
